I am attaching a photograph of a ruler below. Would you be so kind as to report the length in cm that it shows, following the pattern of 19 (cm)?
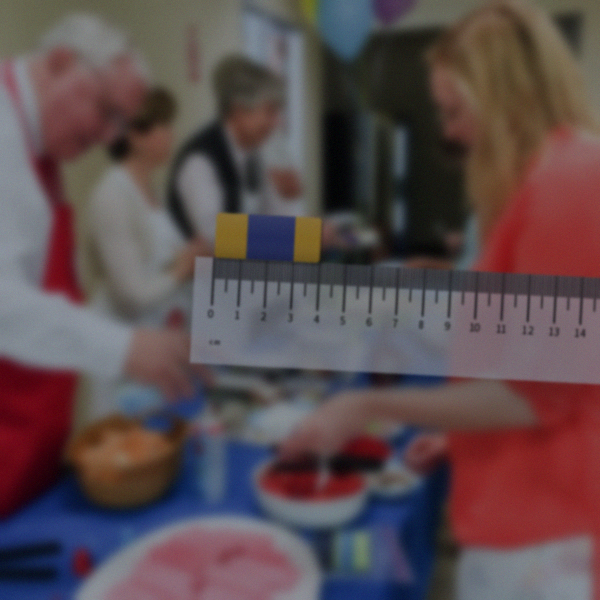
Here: 4 (cm)
